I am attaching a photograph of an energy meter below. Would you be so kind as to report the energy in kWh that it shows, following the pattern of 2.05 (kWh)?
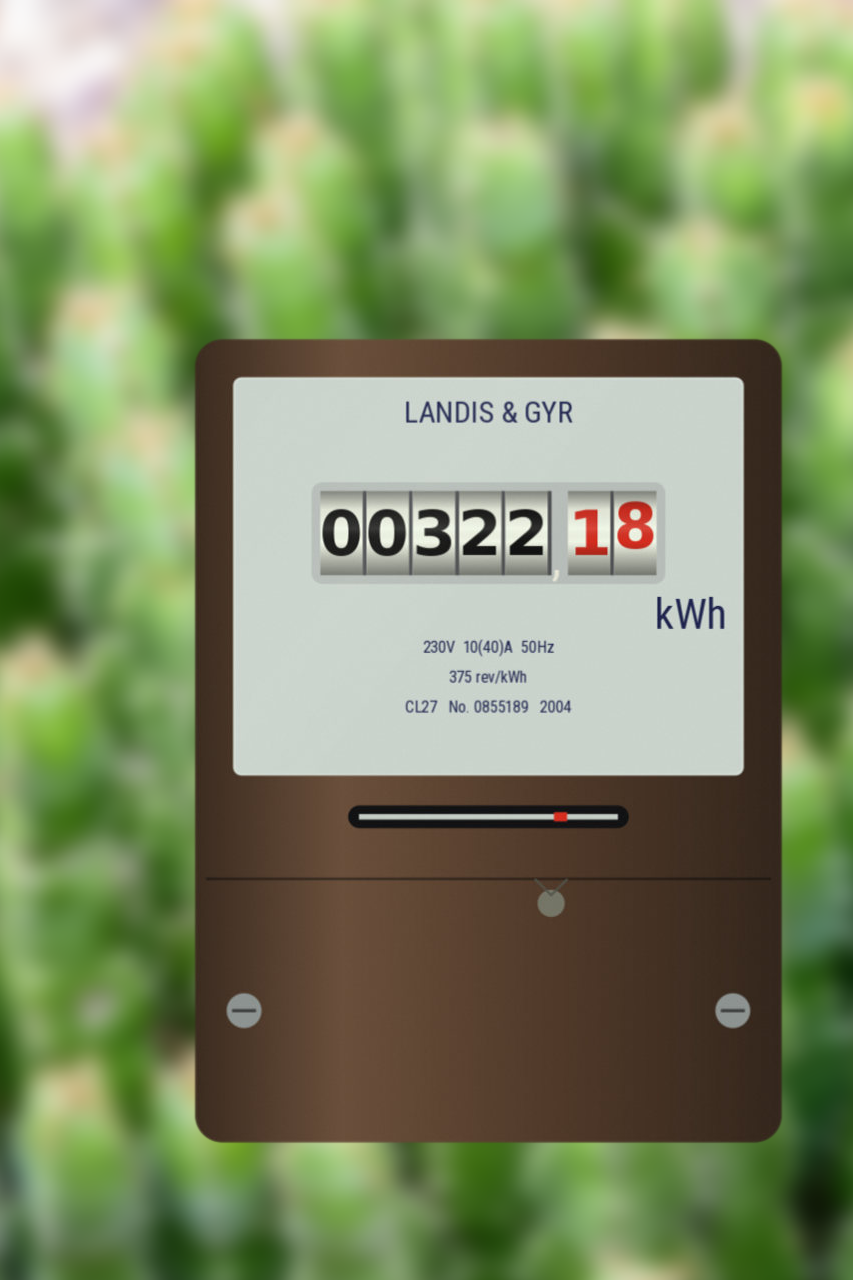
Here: 322.18 (kWh)
